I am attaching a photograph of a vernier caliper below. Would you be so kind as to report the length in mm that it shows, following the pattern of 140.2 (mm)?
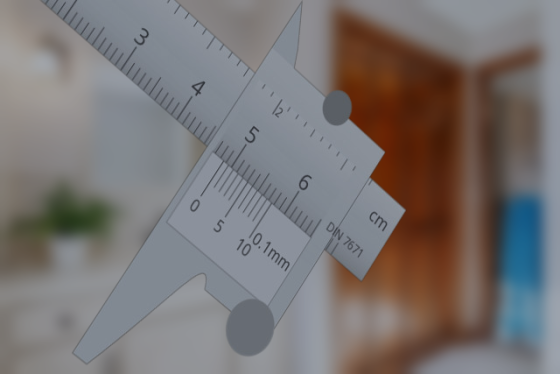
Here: 48.6 (mm)
